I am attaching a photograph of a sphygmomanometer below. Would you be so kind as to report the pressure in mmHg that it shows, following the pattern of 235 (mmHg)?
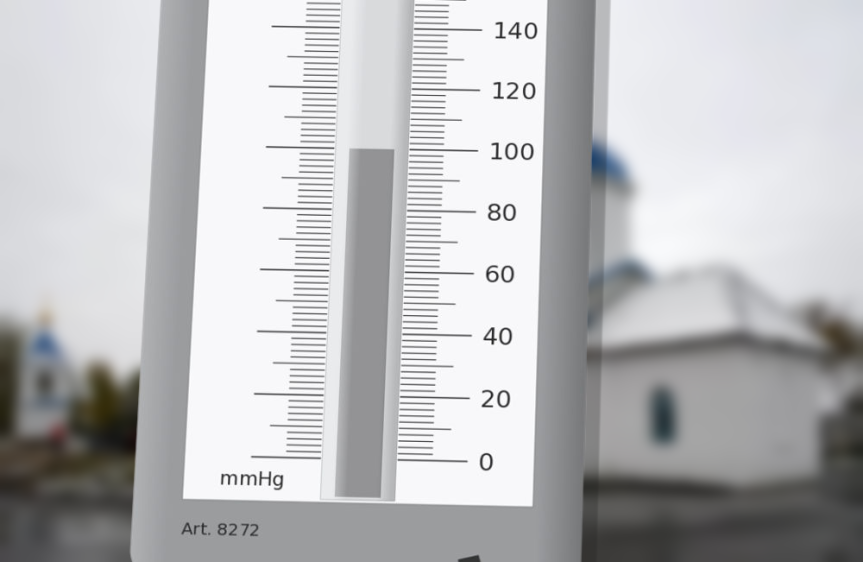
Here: 100 (mmHg)
